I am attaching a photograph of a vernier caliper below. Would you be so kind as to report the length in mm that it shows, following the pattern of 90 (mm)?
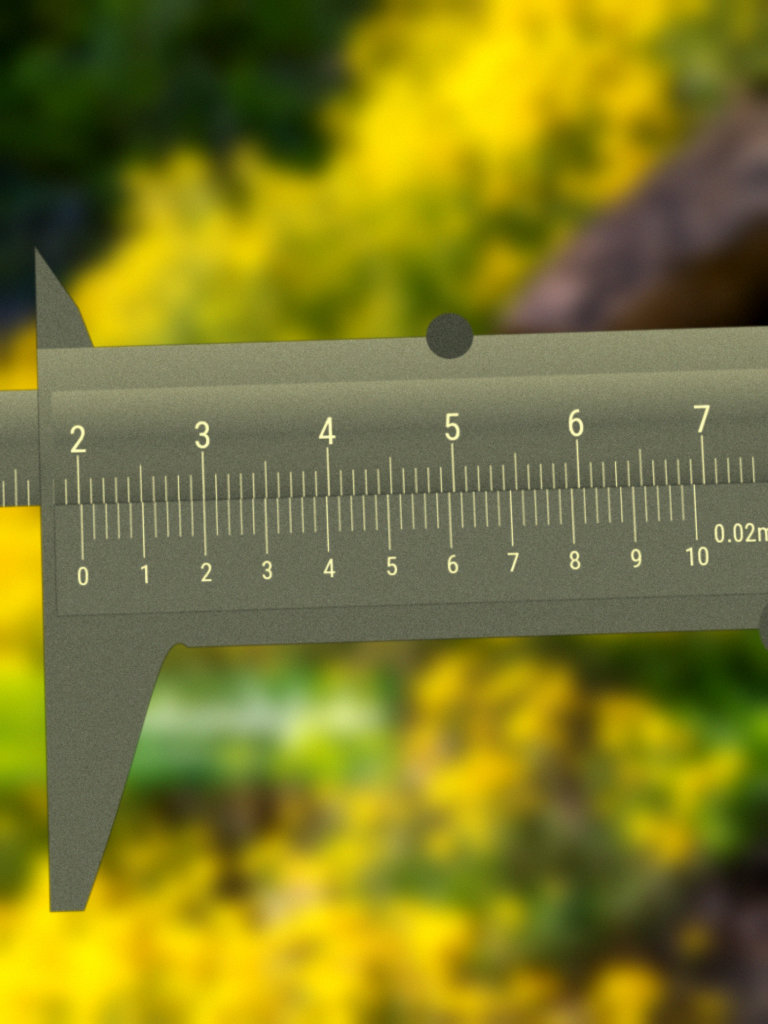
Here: 20.2 (mm)
